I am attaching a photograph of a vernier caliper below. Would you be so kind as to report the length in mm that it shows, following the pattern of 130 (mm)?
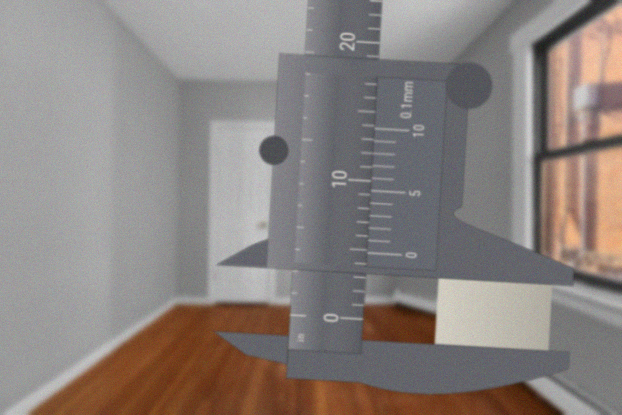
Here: 4.8 (mm)
